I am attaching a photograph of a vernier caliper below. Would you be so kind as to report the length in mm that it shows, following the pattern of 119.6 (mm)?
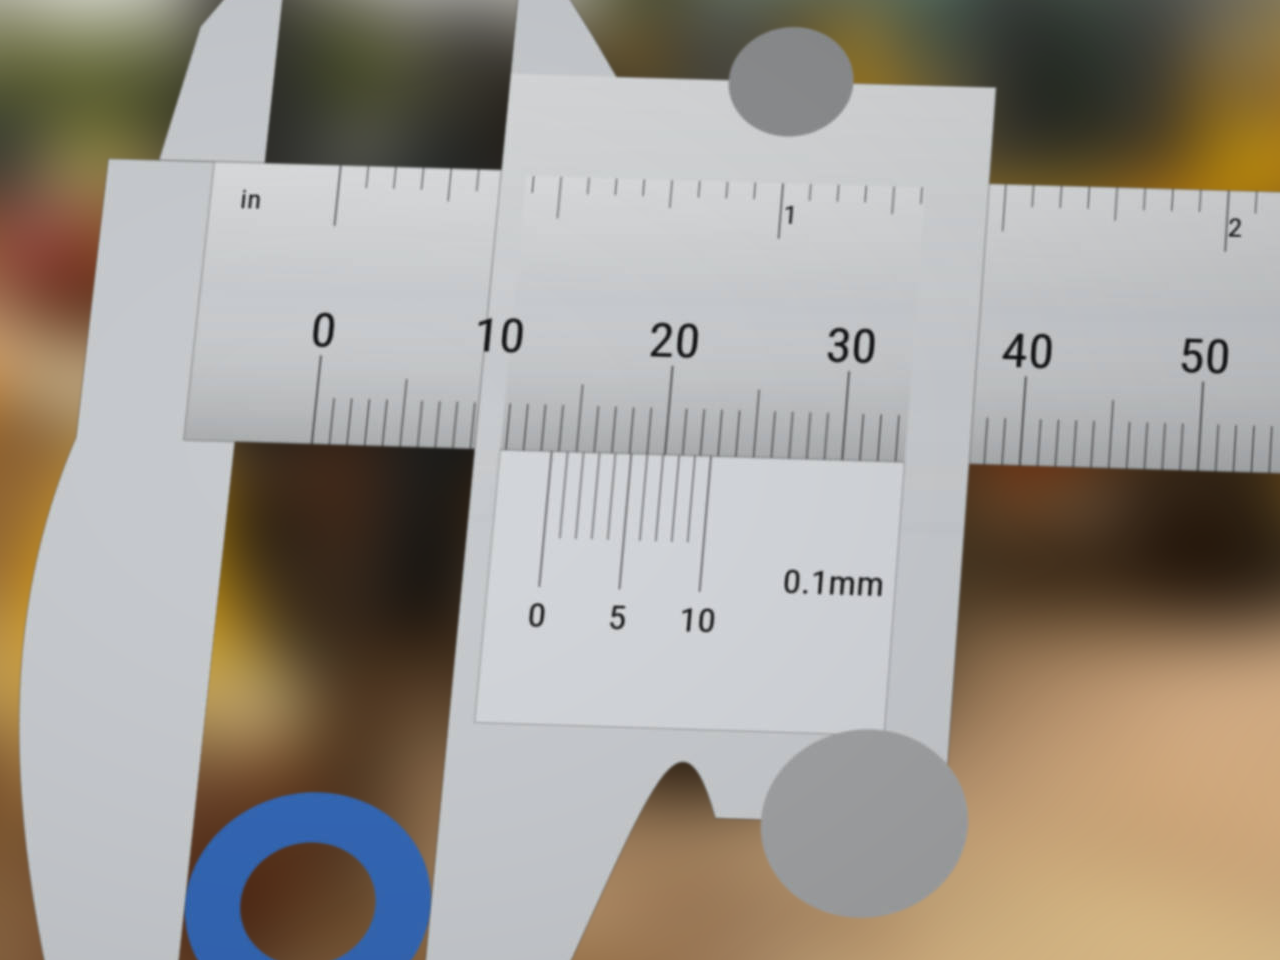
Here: 13.6 (mm)
